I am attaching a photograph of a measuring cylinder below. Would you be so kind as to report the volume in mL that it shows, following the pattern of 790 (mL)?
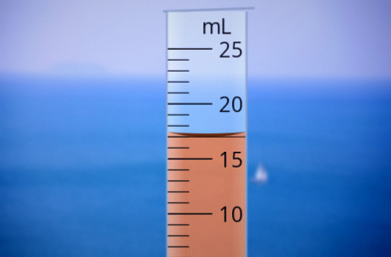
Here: 17 (mL)
